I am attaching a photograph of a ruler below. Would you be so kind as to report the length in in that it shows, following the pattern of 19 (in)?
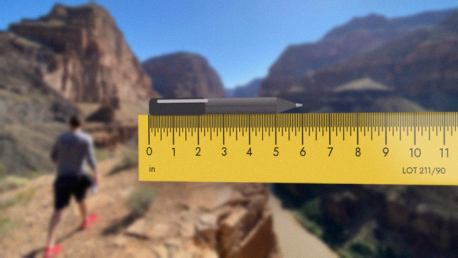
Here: 6 (in)
